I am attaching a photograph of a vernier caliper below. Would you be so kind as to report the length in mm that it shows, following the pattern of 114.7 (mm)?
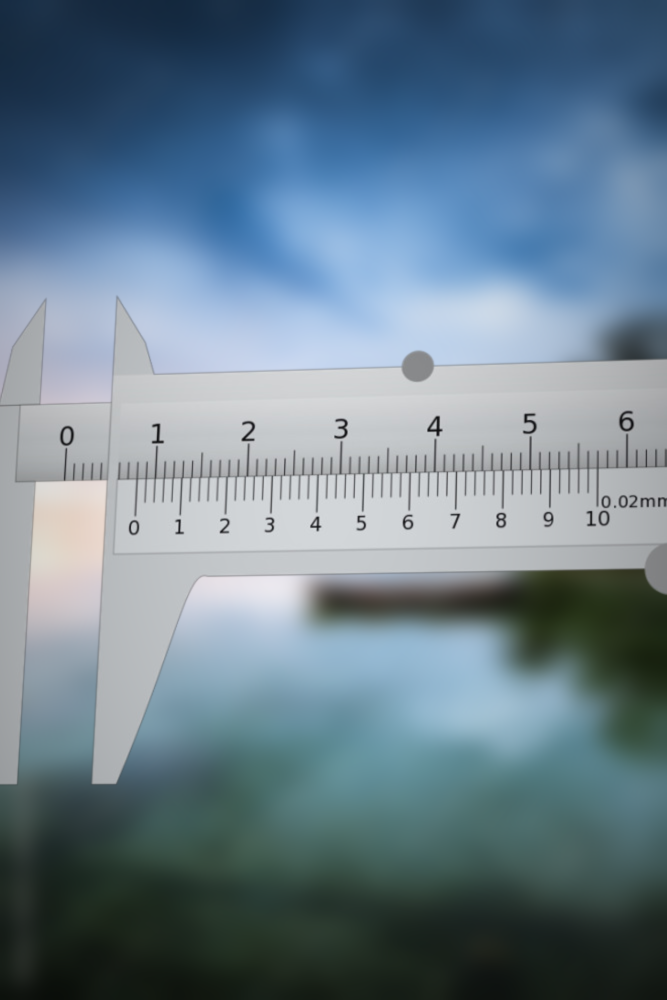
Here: 8.0 (mm)
